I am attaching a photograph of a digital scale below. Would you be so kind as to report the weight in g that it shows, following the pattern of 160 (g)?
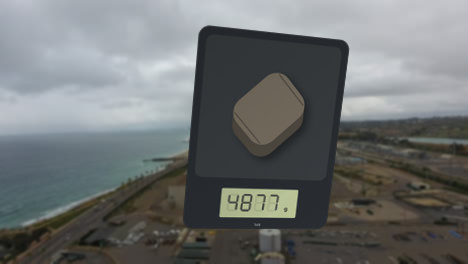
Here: 4877 (g)
